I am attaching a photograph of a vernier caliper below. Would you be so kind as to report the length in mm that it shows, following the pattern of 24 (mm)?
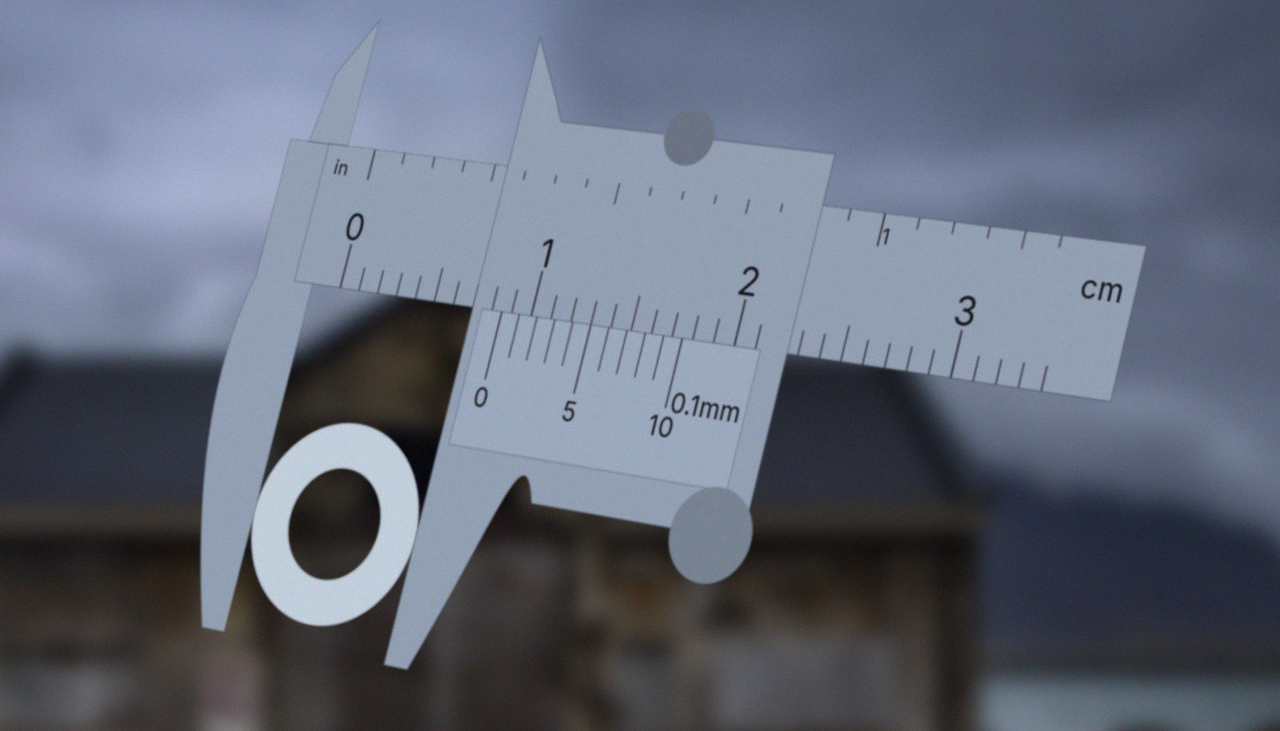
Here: 8.5 (mm)
